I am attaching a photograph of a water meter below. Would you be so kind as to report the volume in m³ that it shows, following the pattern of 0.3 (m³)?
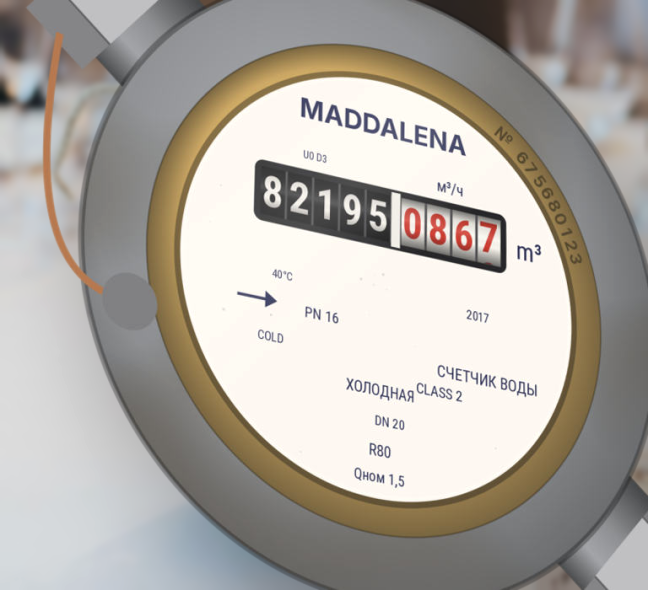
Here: 82195.0867 (m³)
